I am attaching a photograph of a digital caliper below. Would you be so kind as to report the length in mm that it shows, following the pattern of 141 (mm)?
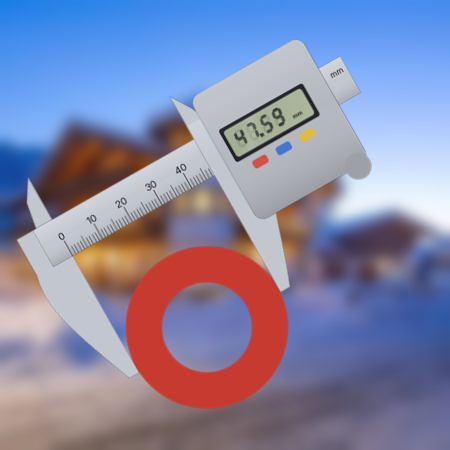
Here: 47.59 (mm)
